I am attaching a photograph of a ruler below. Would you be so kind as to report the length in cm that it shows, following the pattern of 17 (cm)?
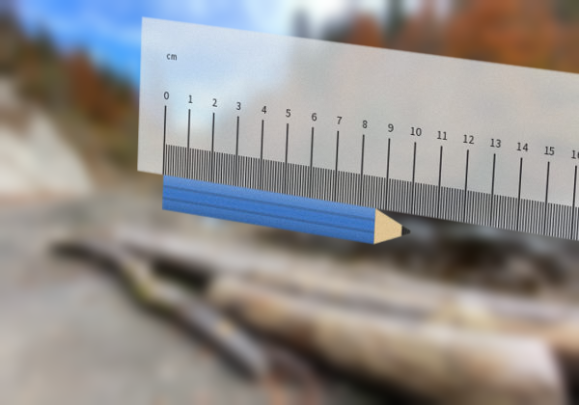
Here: 10 (cm)
